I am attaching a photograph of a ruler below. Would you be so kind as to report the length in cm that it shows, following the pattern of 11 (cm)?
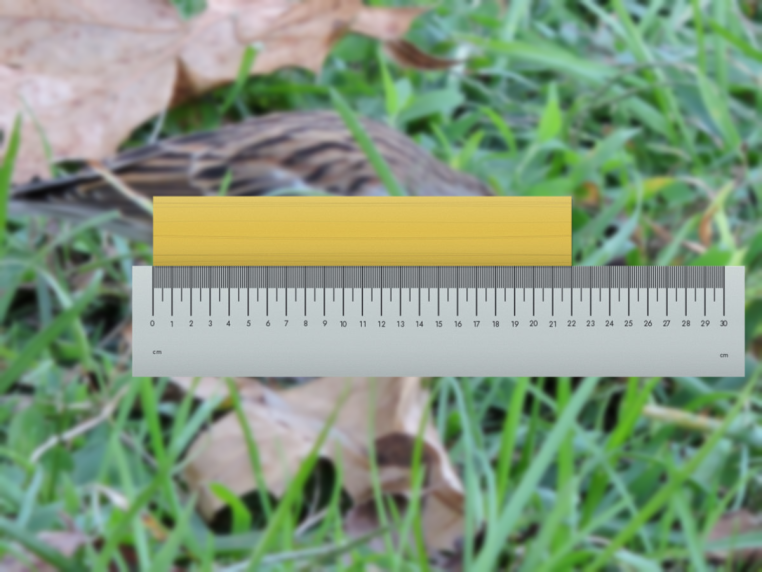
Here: 22 (cm)
